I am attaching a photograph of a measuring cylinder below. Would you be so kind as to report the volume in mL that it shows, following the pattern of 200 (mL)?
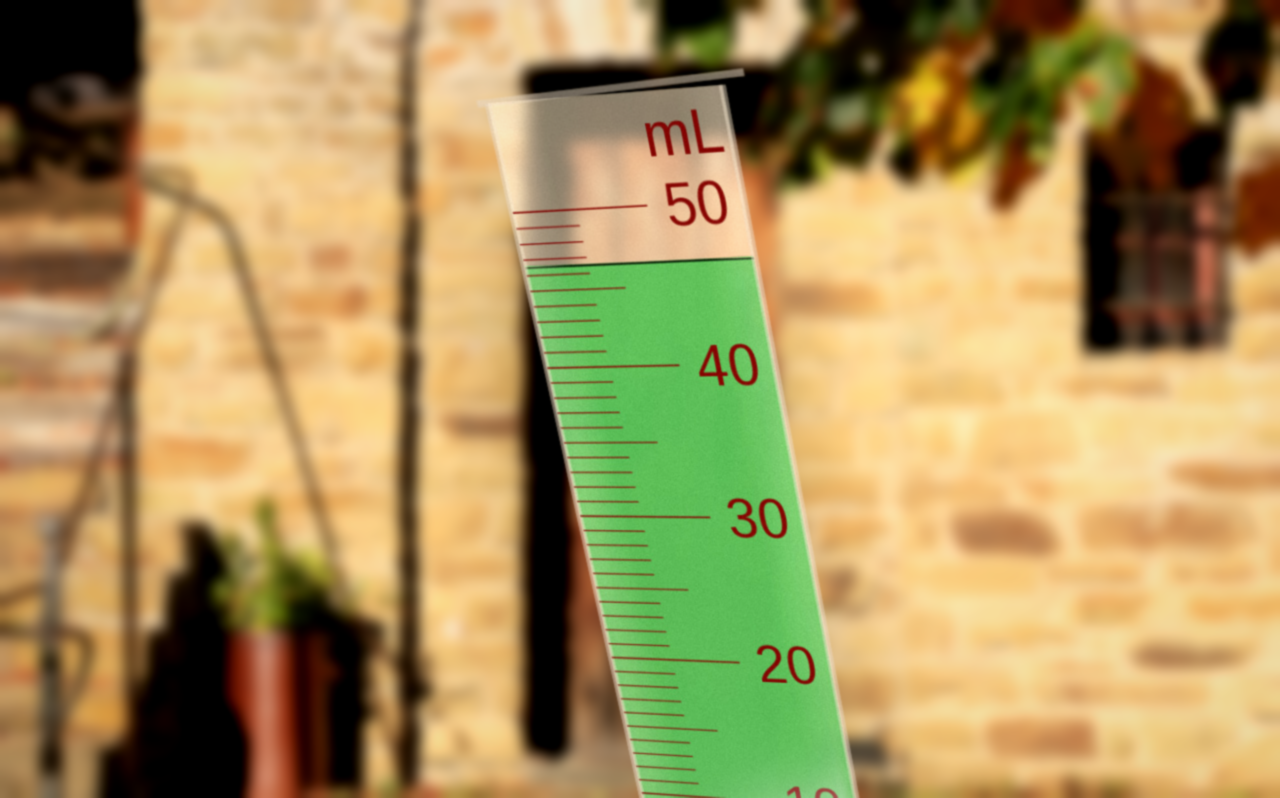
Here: 46.5 (mL)
